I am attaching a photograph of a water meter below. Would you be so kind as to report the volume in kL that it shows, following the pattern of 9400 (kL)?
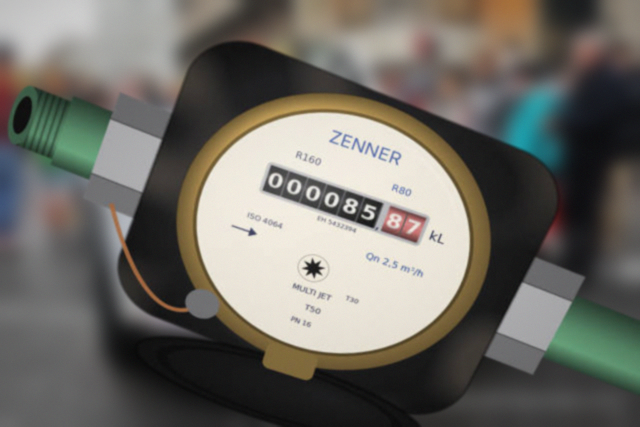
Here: 85.87 (kL)
